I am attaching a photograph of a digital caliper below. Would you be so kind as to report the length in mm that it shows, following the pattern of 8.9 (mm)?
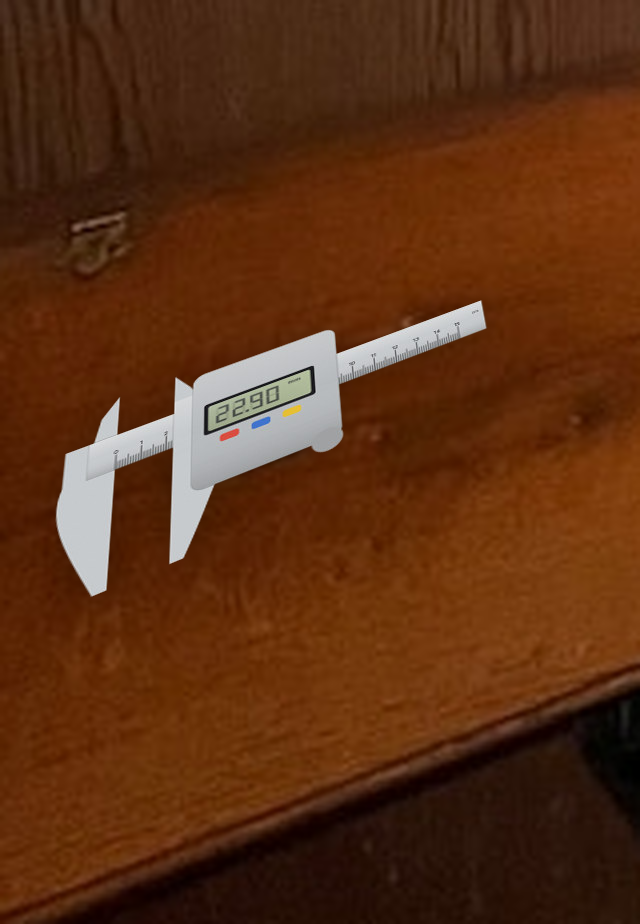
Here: 22.90 (mm)
